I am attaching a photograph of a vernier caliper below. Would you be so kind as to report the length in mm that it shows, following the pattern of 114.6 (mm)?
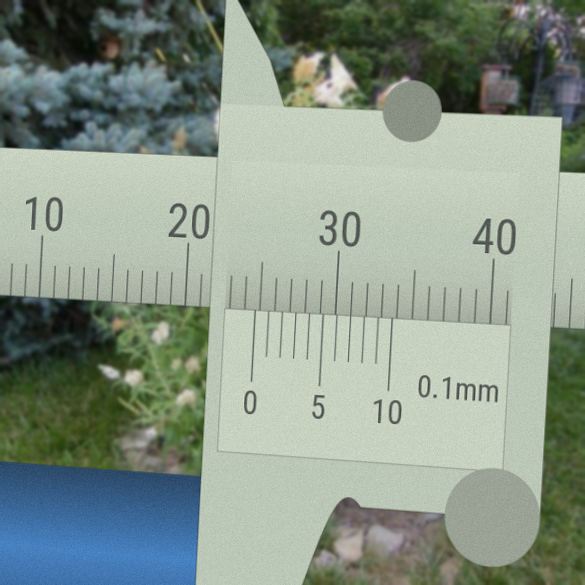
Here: 24.7 (mm)
